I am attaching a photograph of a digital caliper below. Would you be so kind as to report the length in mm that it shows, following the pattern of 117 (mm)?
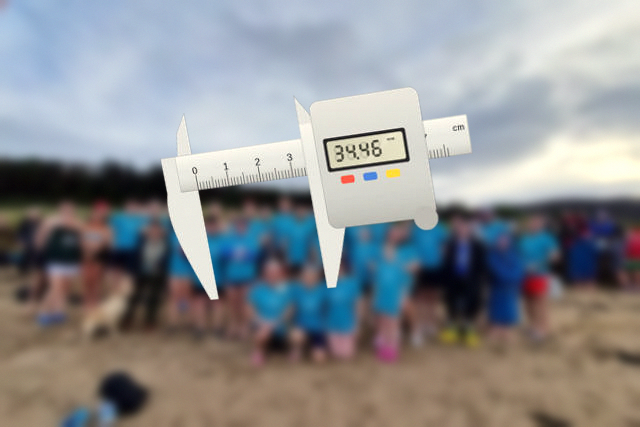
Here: 34.46 (mm)
